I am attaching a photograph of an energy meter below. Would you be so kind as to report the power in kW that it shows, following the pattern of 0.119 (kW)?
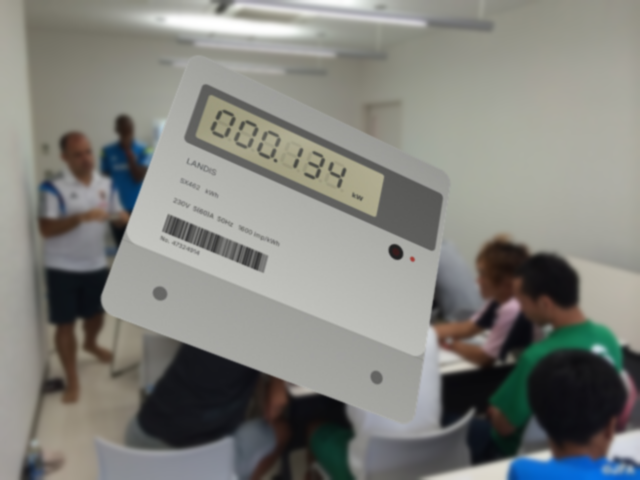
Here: 0.134 (kW)
